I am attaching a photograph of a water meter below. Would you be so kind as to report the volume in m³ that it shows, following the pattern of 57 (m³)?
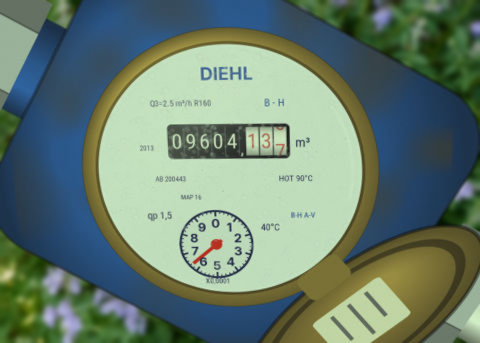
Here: 9604.1366 (m³)
